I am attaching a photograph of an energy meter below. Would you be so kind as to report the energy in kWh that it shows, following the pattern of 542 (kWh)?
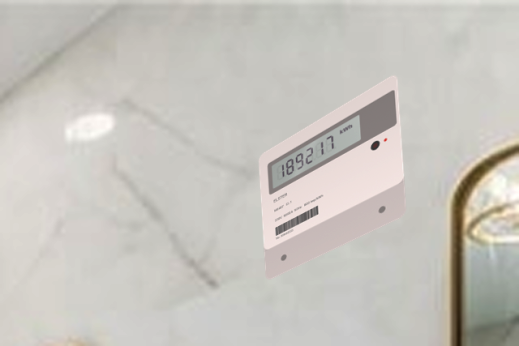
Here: 189217 (kWh)
